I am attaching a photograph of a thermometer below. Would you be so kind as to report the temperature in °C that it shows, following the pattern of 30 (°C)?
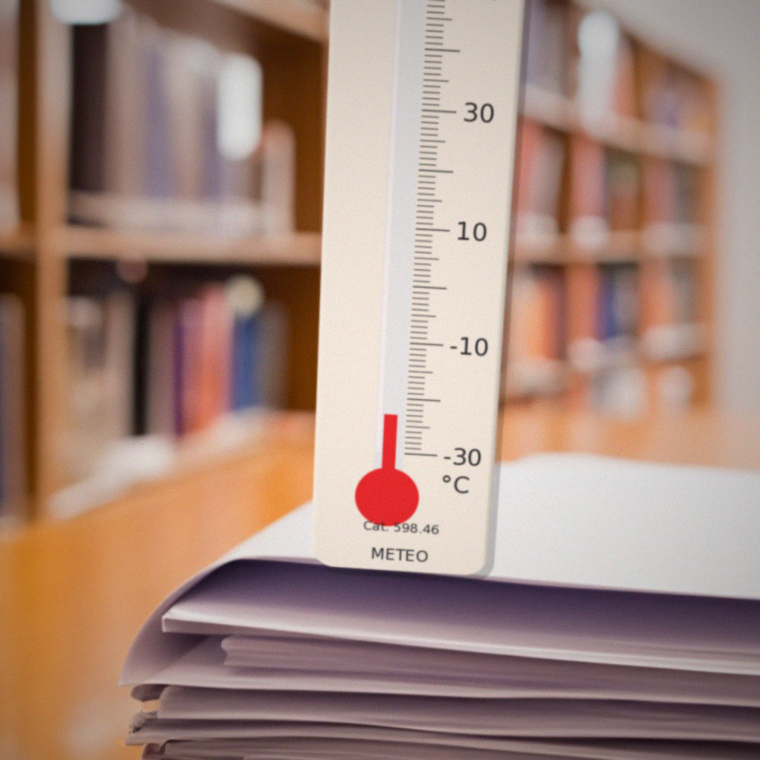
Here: -23 (°C)
